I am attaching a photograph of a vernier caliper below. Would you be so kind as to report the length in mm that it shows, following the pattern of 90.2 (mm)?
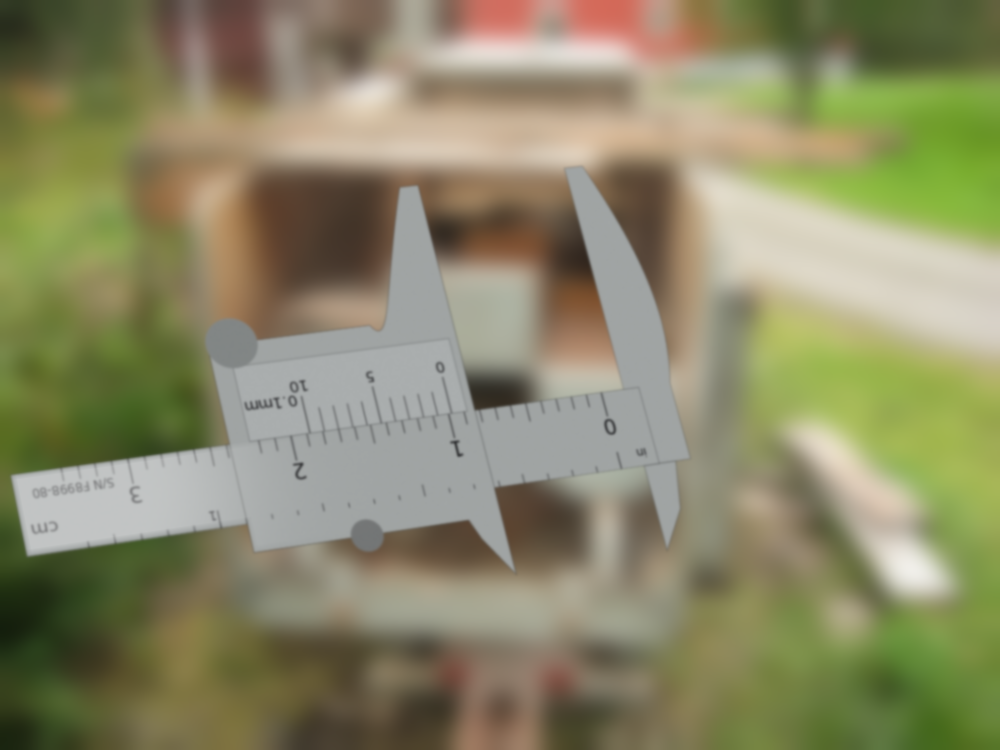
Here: 9.8 (mm)
